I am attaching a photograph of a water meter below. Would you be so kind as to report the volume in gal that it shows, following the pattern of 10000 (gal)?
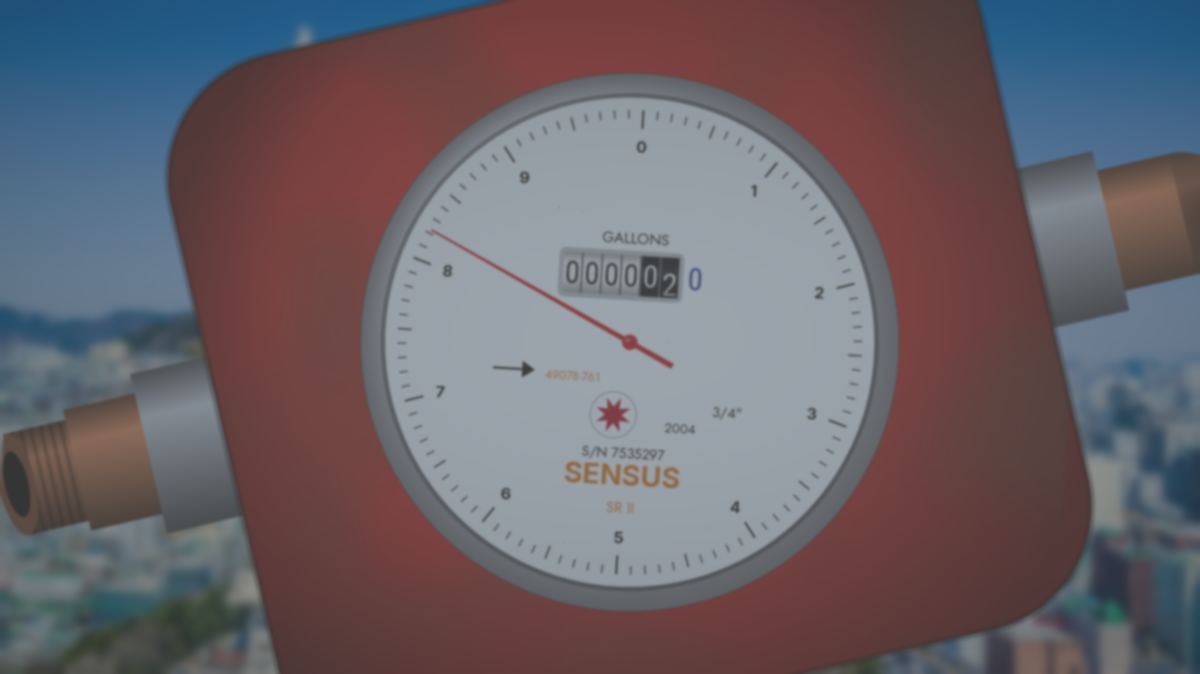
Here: 18.2 (gal)
